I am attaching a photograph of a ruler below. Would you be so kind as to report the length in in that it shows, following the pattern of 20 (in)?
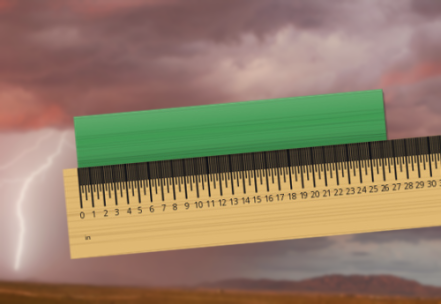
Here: 26.5 (in)
